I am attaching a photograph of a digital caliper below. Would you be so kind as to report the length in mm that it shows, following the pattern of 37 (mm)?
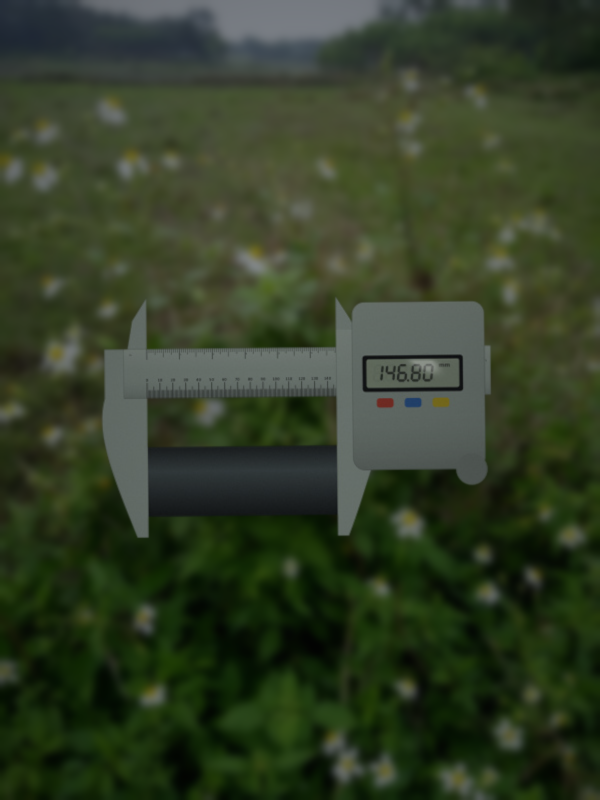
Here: 146.80 (mm)
